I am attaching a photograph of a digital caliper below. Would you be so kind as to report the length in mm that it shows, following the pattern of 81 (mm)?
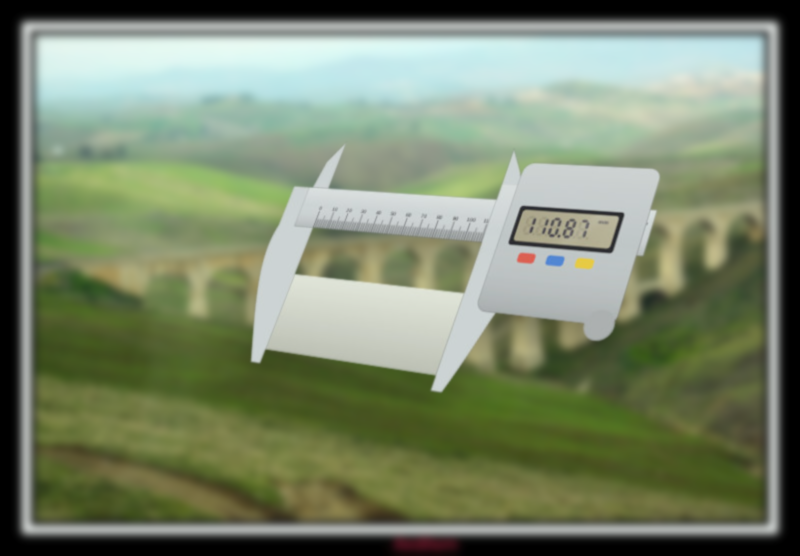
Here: 110.87 (mm)
